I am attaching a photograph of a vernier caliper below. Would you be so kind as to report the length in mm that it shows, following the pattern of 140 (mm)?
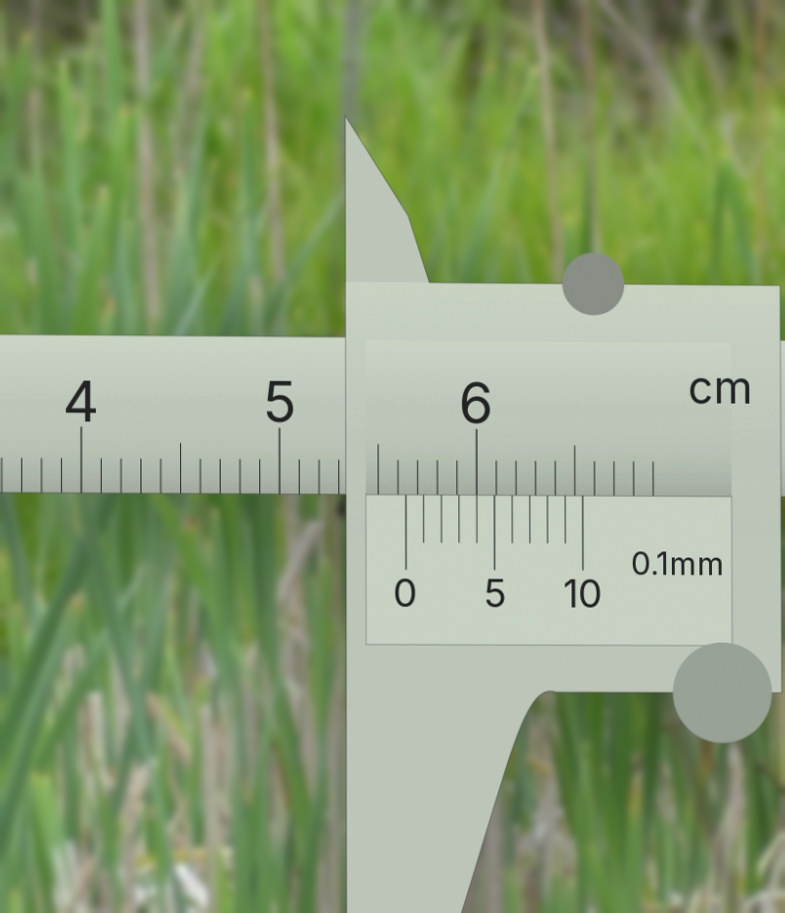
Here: 56.4 (mm)
